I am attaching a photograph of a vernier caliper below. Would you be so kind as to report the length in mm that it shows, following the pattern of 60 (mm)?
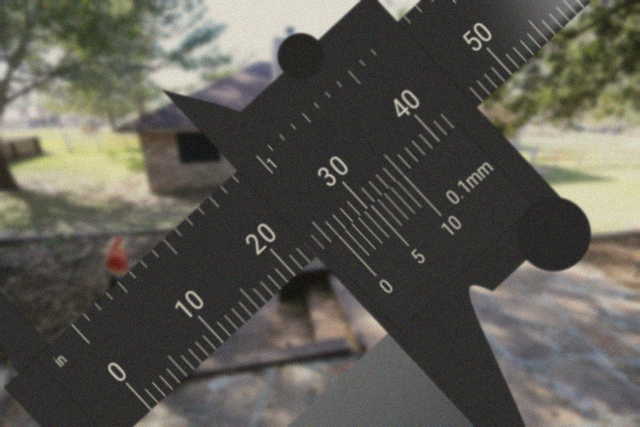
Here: 26.0 (mm)
